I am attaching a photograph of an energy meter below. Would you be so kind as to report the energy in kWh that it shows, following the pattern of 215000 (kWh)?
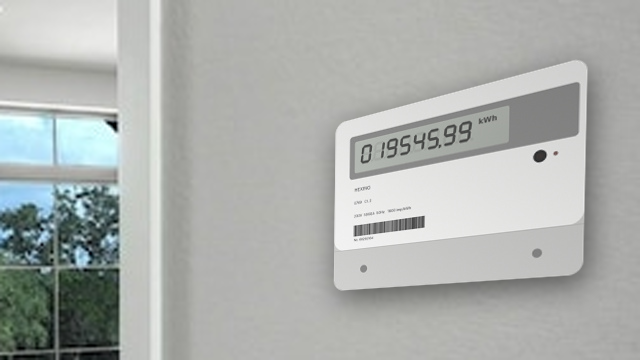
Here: 19545.99 (kWh)
